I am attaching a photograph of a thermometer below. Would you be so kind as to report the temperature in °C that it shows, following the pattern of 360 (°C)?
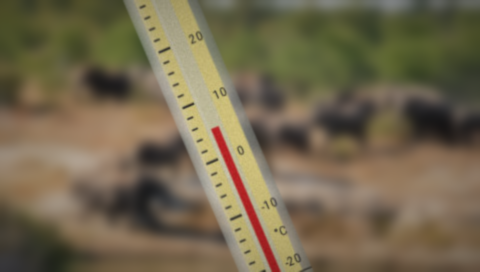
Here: 5 (°C)
